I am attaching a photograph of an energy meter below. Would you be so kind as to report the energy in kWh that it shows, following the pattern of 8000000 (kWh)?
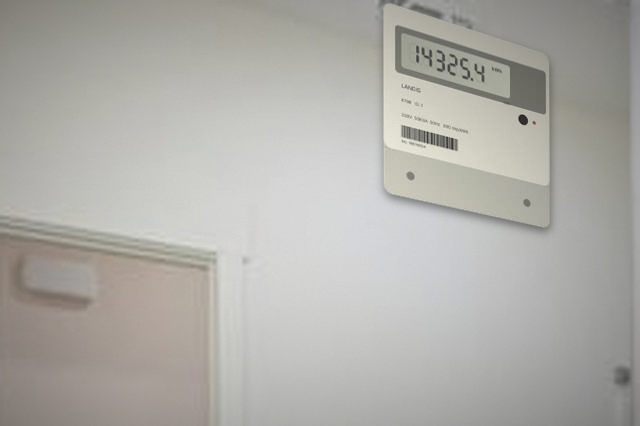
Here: 14325.4 (kWh)
